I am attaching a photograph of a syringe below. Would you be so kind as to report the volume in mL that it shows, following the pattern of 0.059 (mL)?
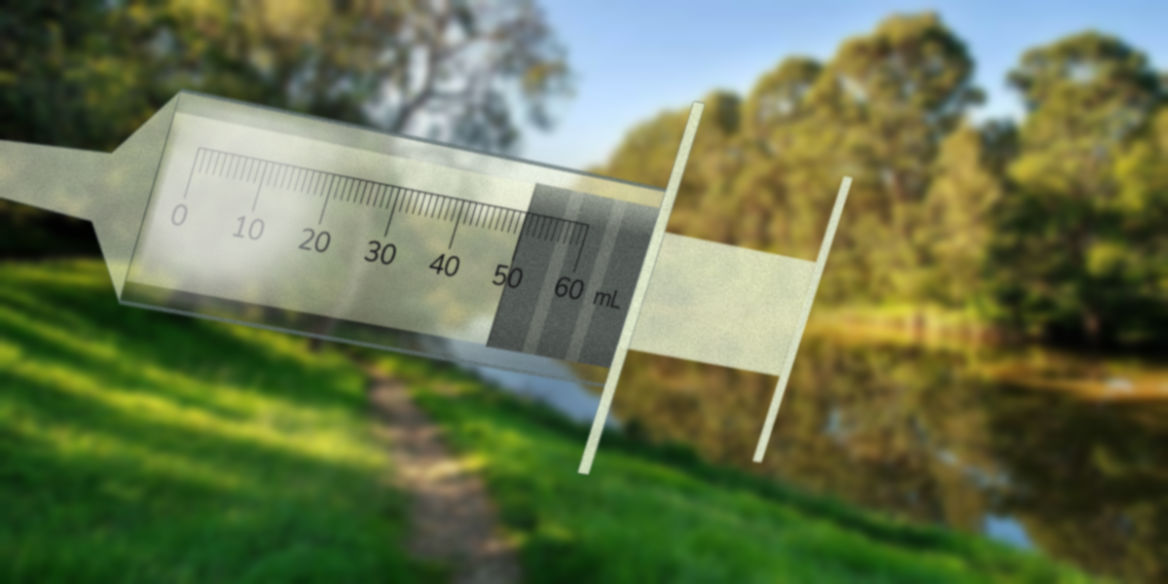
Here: 50 (mL)
